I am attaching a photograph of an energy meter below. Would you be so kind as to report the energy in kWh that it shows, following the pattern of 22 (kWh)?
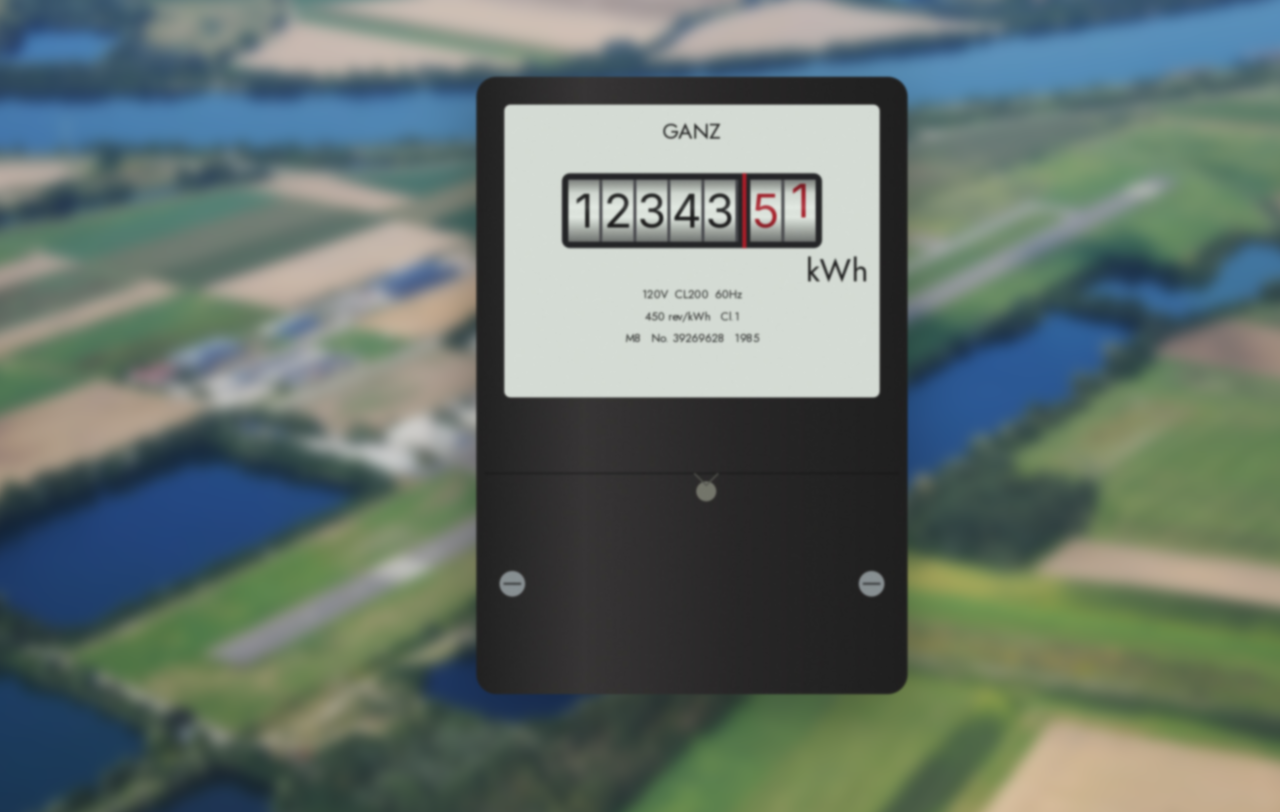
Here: 12343.51 (kWh)
